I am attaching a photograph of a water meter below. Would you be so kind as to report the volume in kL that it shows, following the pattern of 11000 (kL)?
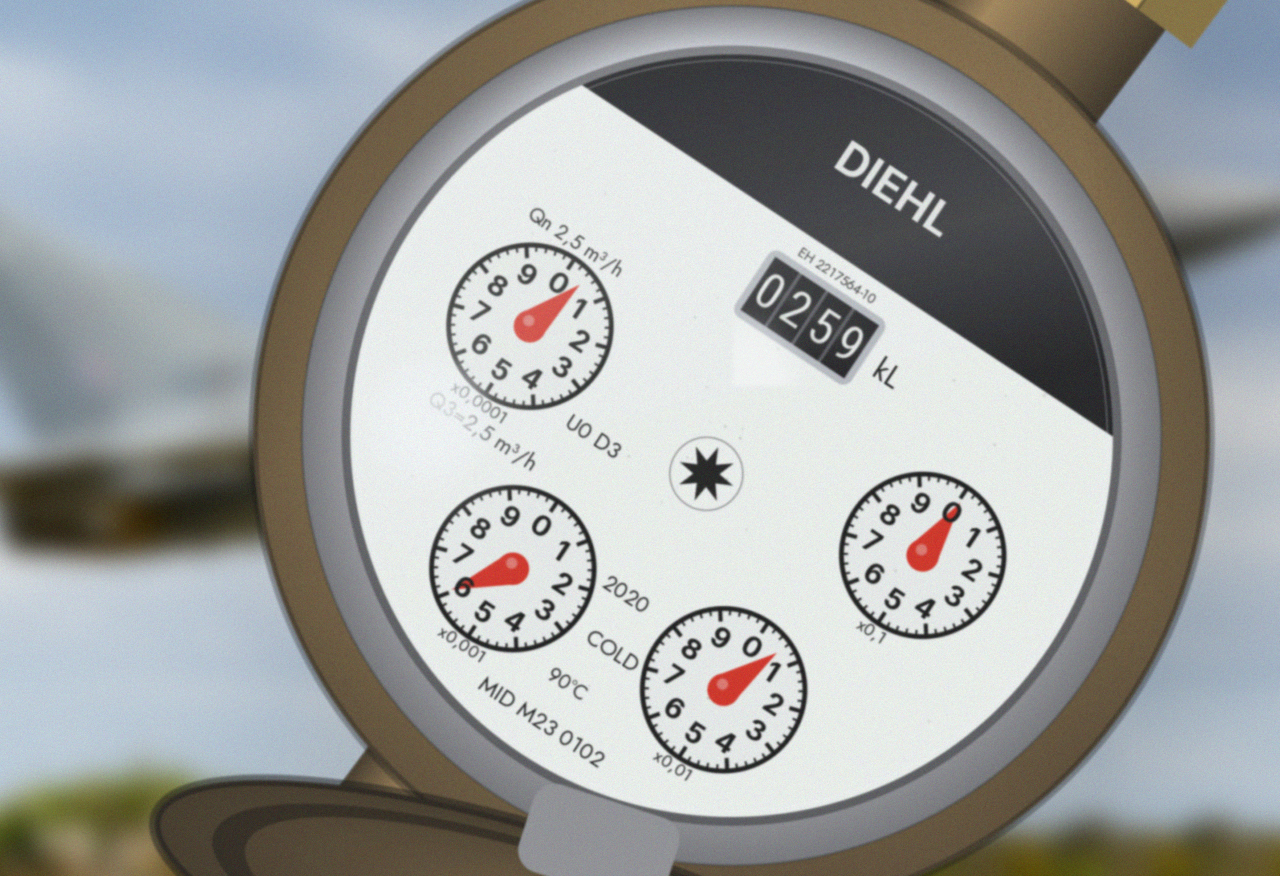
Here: 259.0060 (kL)
